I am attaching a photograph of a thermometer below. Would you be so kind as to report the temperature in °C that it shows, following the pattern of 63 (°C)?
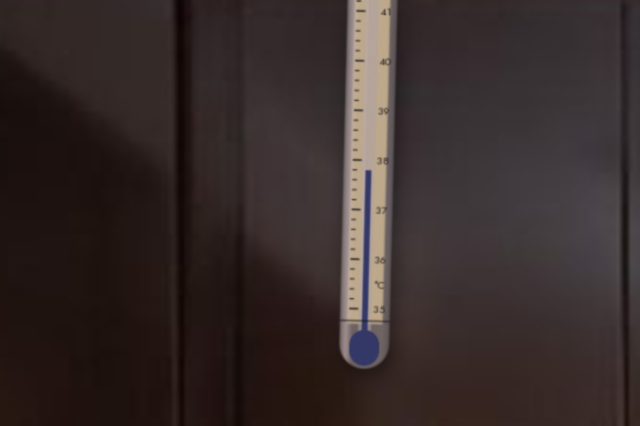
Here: 37.8 (°C)
